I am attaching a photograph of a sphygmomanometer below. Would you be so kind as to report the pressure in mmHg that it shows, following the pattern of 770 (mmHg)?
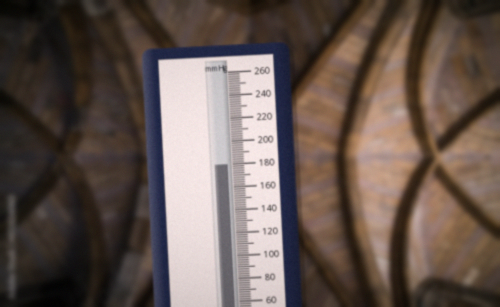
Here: 180 (mmHg)
